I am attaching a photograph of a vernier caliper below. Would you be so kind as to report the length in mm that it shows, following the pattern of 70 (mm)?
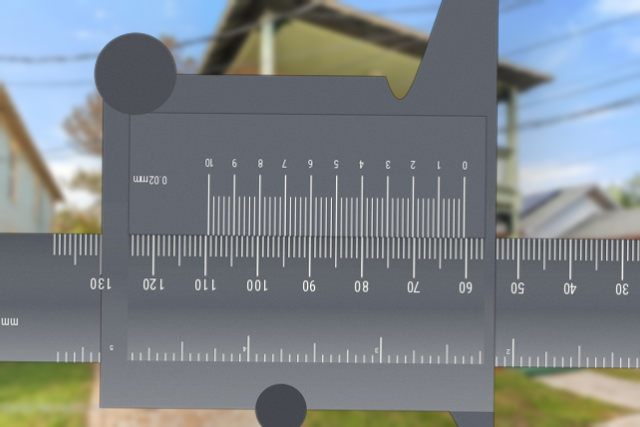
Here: 60.5 (mm)
